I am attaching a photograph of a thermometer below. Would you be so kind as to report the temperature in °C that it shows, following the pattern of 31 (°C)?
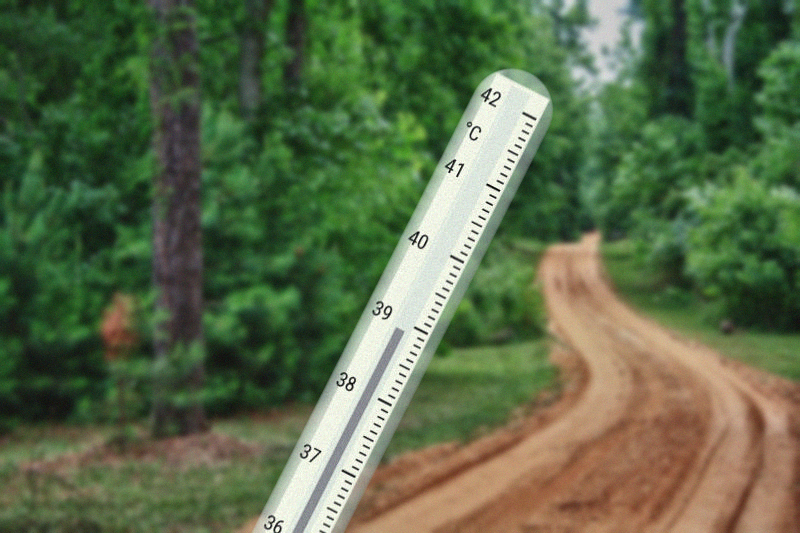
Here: 38.9 (°C)
